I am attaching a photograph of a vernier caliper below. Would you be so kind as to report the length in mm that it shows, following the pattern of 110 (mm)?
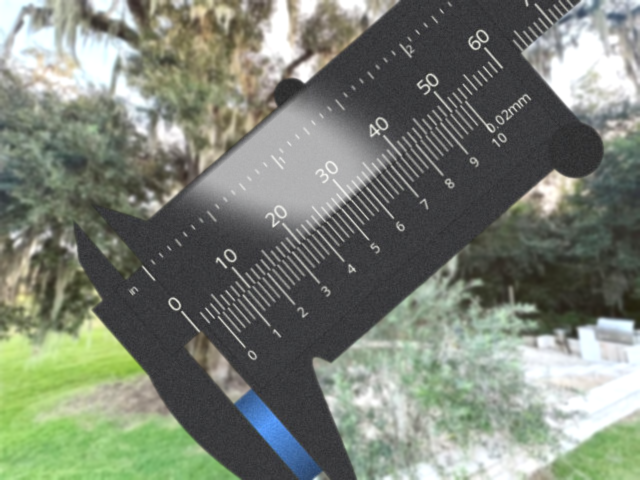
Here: 3.6 (mm)
